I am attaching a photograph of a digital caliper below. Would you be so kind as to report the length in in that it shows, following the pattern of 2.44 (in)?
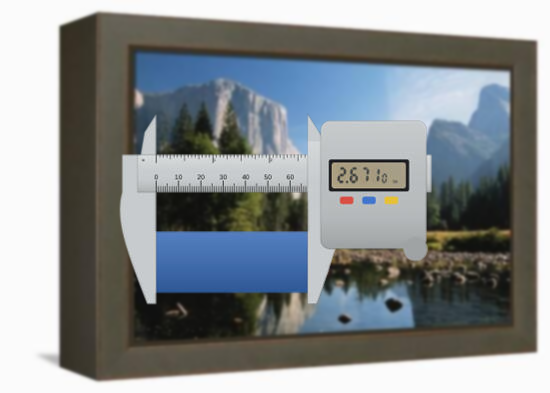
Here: 2.6710 (in)
